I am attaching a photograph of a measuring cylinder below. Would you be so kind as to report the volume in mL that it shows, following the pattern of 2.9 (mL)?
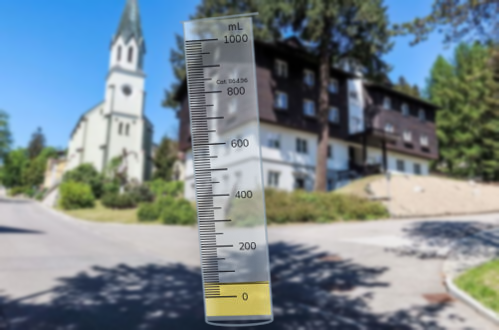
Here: 50 (mL)
